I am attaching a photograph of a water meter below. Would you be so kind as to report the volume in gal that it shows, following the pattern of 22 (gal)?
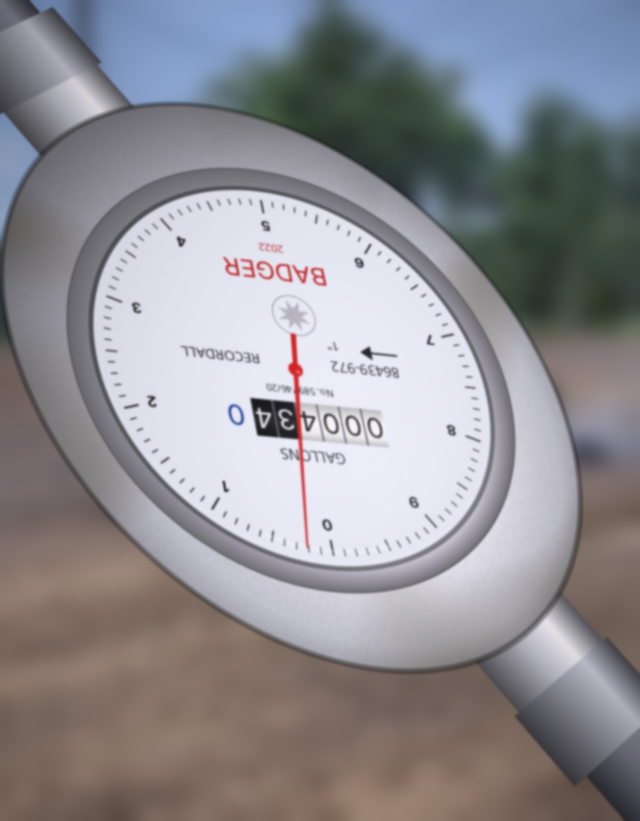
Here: 4340.2 (gal)
